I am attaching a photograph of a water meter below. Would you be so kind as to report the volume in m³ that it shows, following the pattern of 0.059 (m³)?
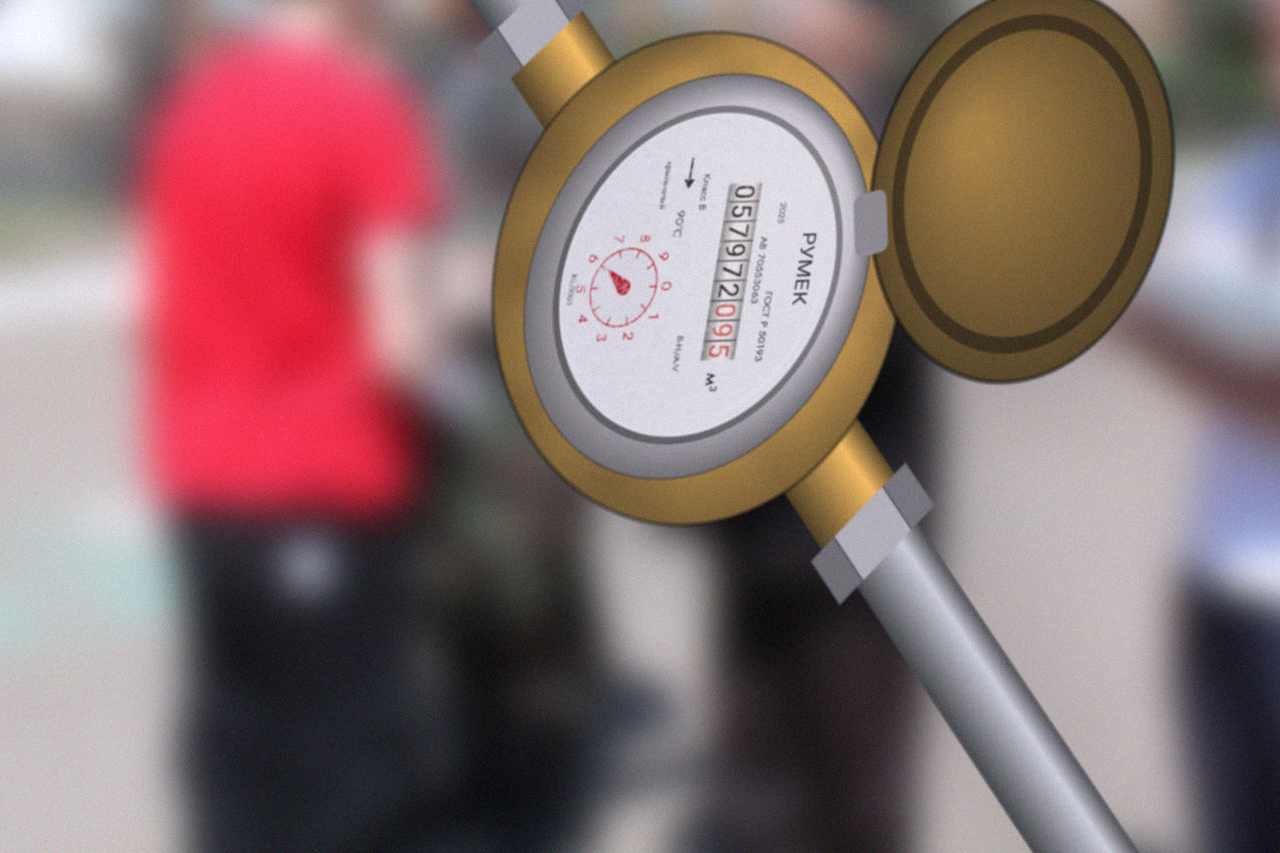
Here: 57972.0956 (m³)
